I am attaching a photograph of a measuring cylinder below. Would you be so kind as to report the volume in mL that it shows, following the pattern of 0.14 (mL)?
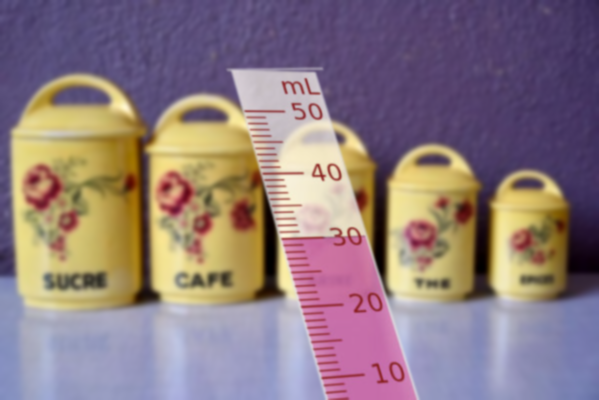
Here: 30 (mL)
